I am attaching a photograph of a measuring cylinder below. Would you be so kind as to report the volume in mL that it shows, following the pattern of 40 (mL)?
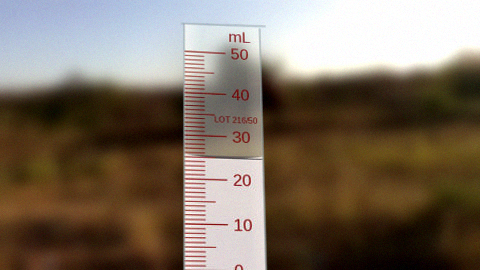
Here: 25 (mL)
